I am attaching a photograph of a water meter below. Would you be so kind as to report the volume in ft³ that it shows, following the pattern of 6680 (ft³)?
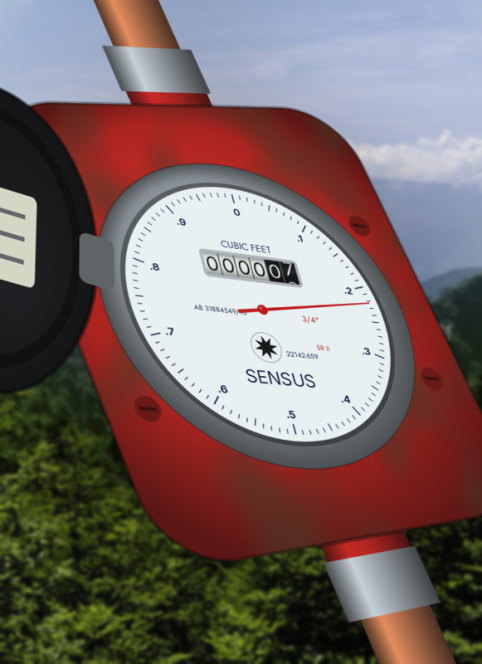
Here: 7.22 (ft³)
